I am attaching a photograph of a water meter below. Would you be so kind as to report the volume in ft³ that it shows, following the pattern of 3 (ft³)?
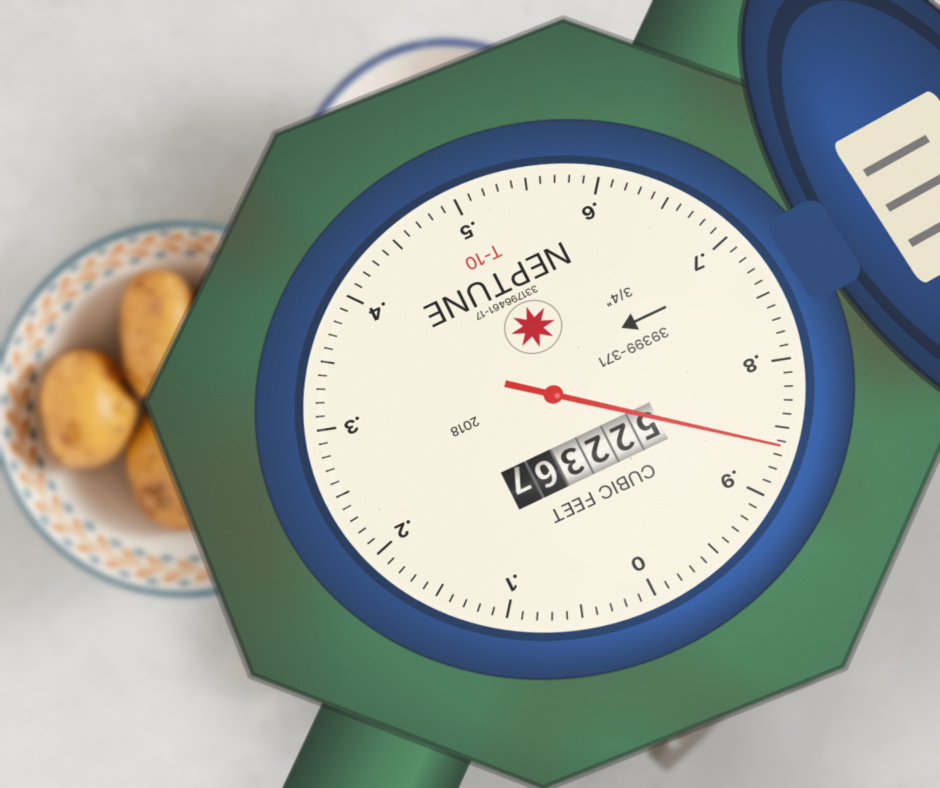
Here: 522366.86 (ft³)
